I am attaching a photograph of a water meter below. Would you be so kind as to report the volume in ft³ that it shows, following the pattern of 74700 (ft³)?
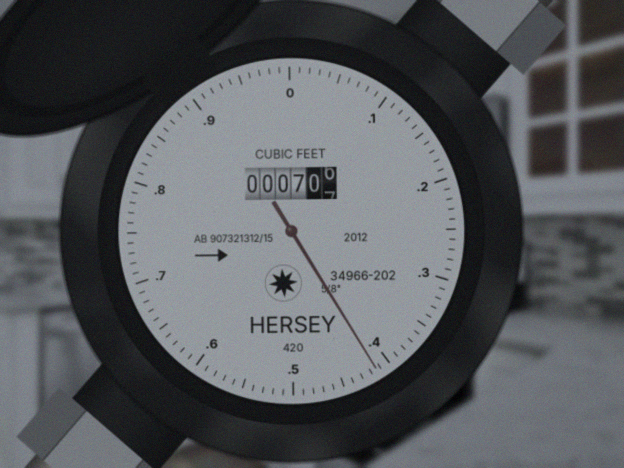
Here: 706.41 (ft³)
